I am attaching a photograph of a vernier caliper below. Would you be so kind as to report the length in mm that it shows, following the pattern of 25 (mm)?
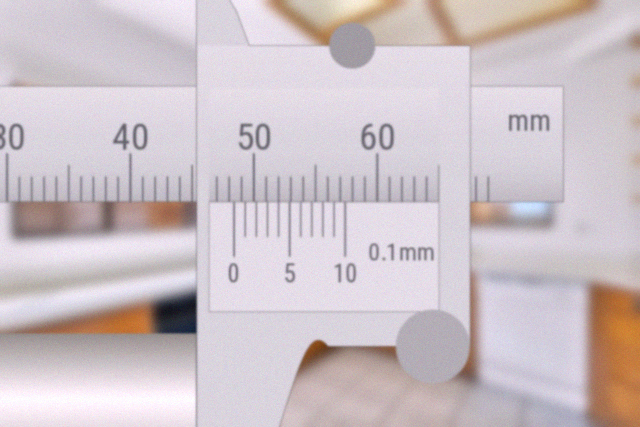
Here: 48.4 (mm)
